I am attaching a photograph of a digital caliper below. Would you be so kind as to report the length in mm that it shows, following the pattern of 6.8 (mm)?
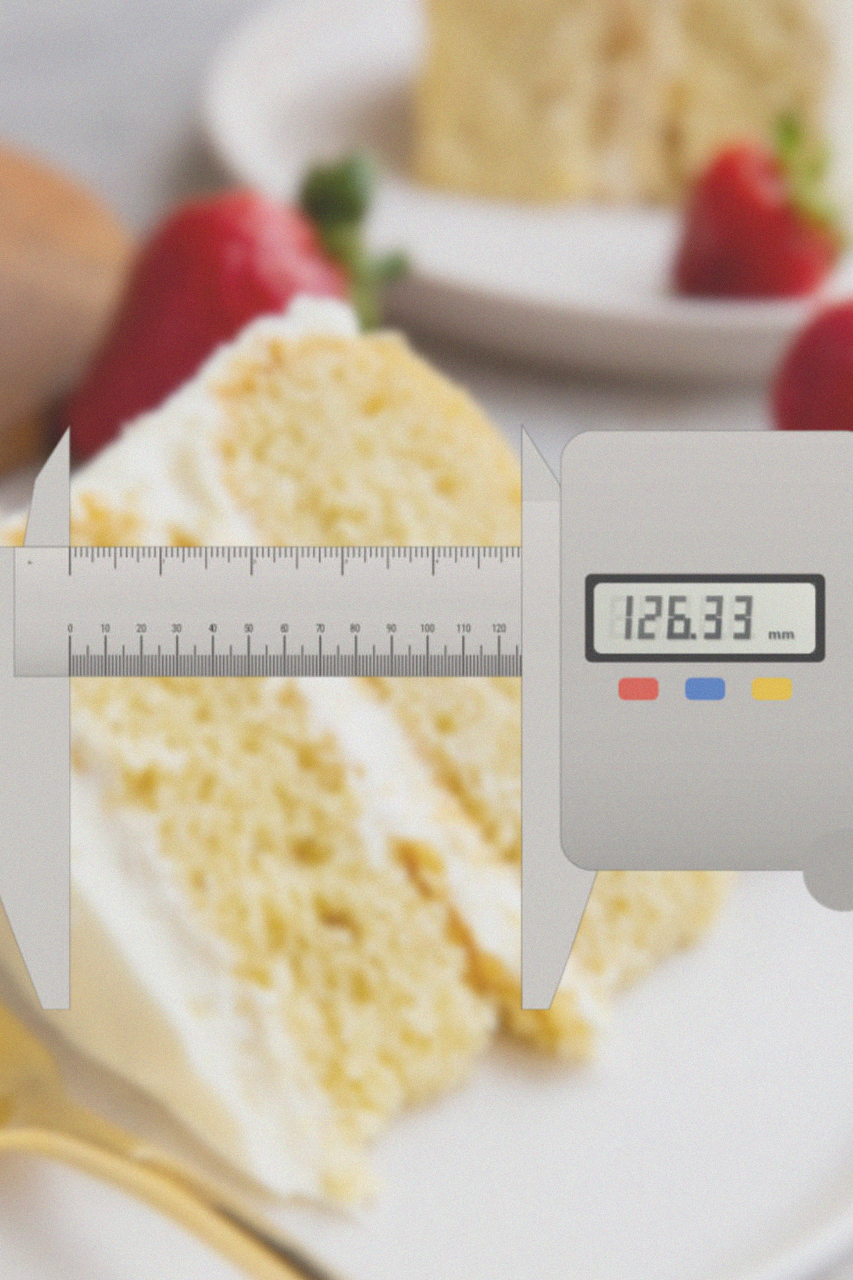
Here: 126.33 (mm)
